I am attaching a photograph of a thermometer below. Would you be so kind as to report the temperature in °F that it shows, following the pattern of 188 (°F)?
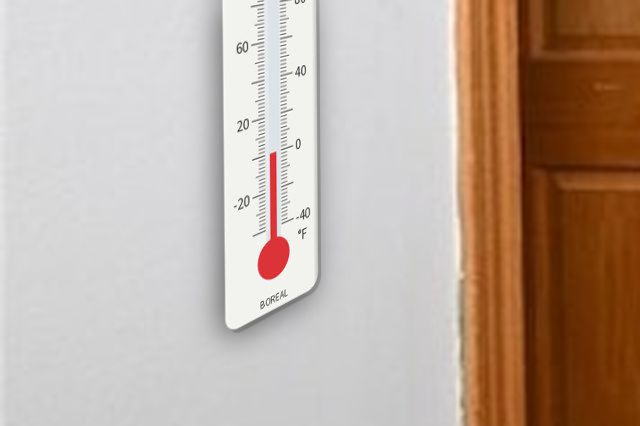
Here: 0 (°F)
